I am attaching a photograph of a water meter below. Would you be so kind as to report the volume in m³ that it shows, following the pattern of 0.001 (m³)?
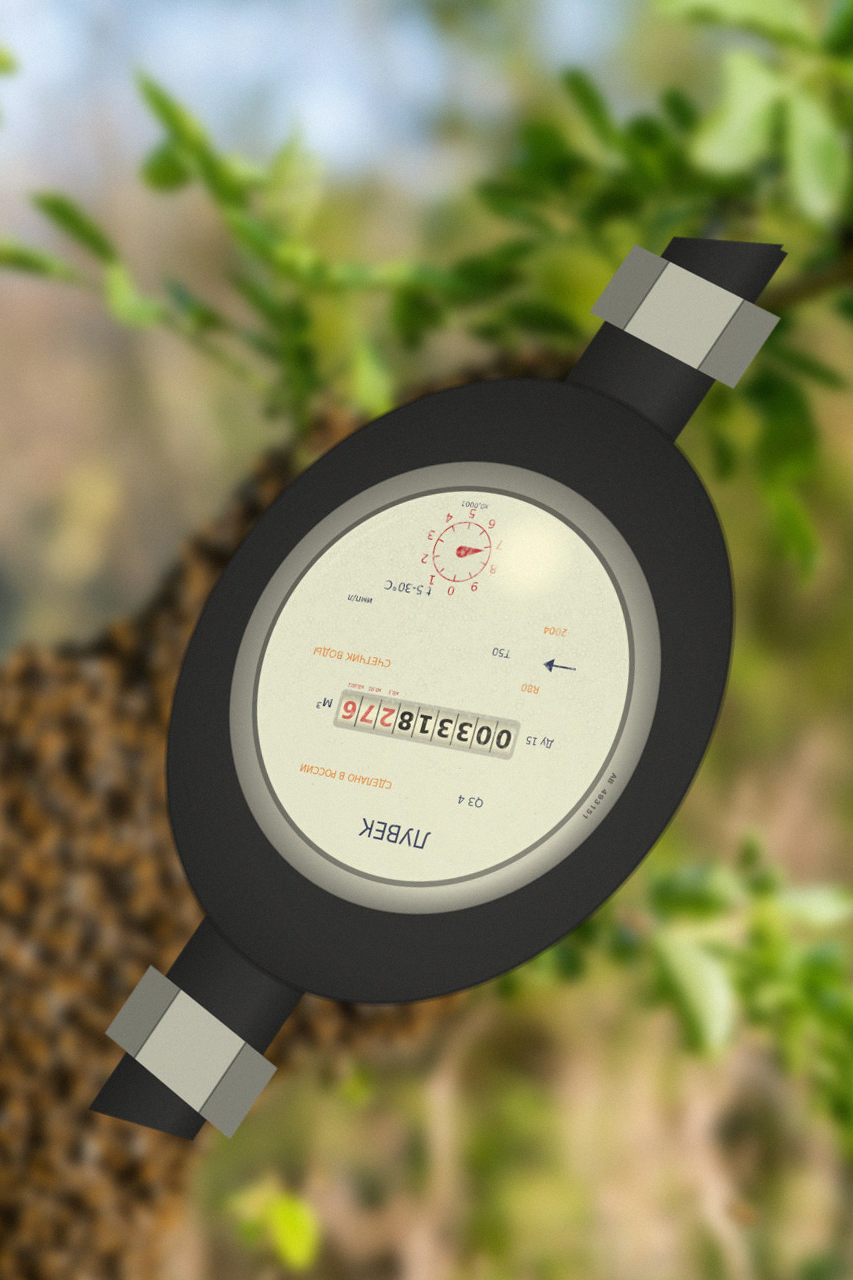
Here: 3318.2767 (m³)
